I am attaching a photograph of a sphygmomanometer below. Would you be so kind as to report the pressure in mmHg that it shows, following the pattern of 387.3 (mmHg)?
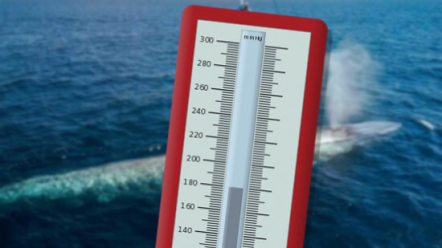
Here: 180 (mmHg)
